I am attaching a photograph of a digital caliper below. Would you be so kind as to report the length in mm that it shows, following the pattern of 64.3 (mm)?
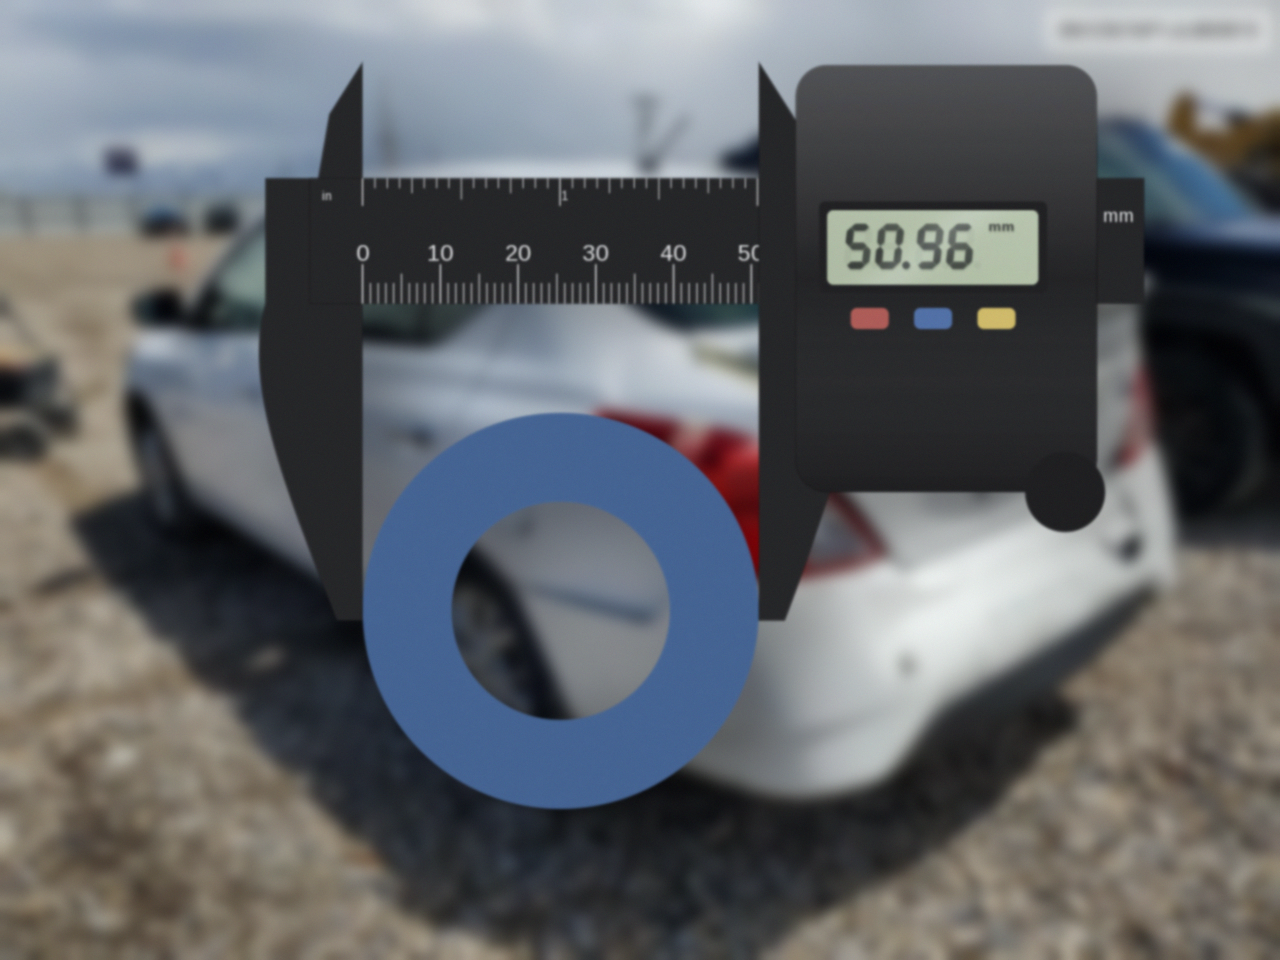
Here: 50.96 (mm)
